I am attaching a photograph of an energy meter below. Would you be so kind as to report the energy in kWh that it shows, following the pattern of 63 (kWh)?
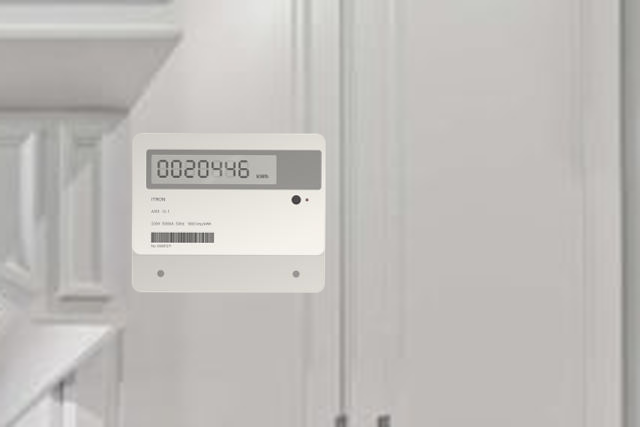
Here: 20446 (kWh)
